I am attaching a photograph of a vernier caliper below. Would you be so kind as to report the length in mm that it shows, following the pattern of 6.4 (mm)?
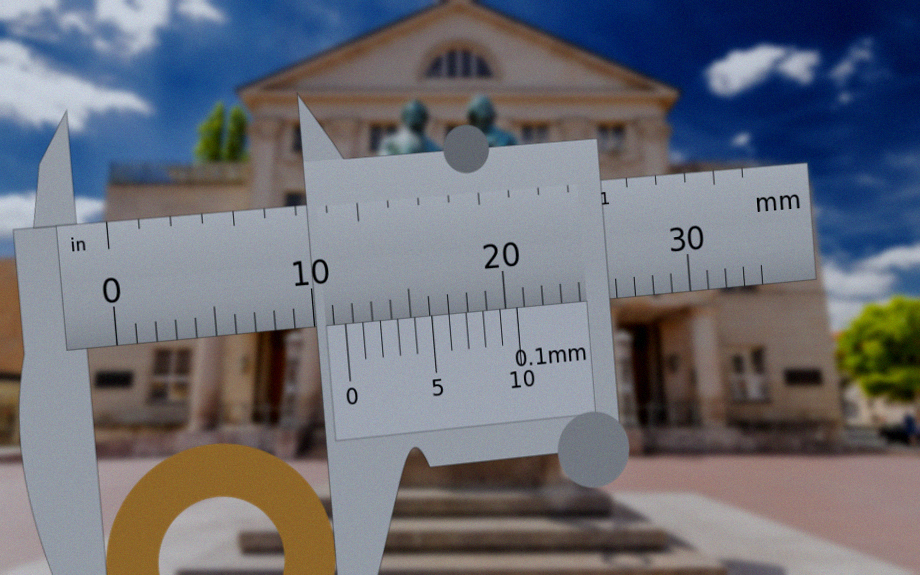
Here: 11.6 (mm)
